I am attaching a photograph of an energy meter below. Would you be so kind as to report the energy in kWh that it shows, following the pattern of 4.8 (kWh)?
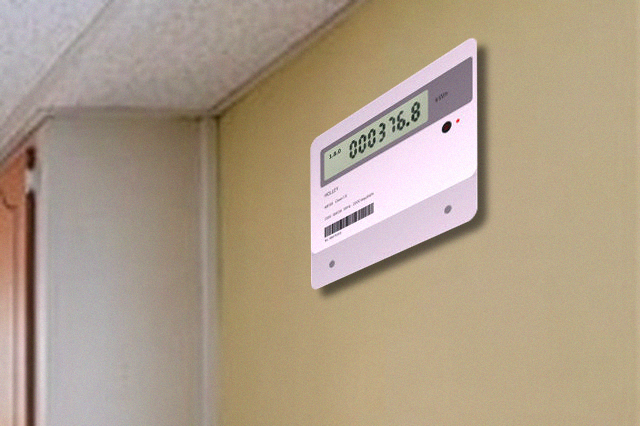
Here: 376.8 (kWh)
